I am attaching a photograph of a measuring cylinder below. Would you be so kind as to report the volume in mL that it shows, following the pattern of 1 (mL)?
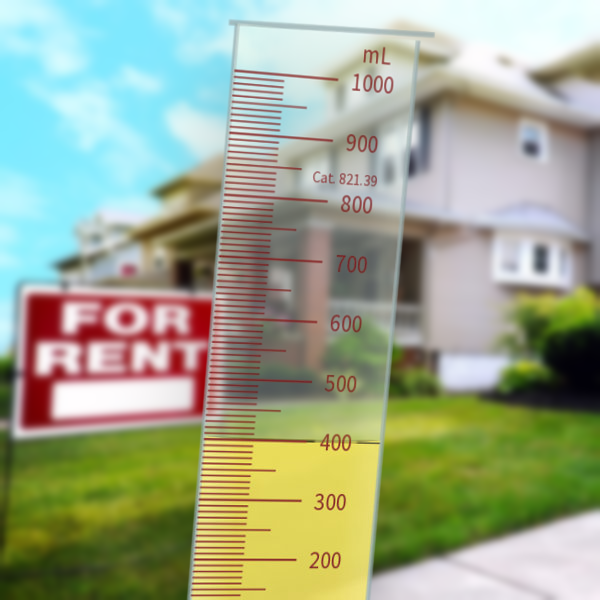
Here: 400 (mL)
